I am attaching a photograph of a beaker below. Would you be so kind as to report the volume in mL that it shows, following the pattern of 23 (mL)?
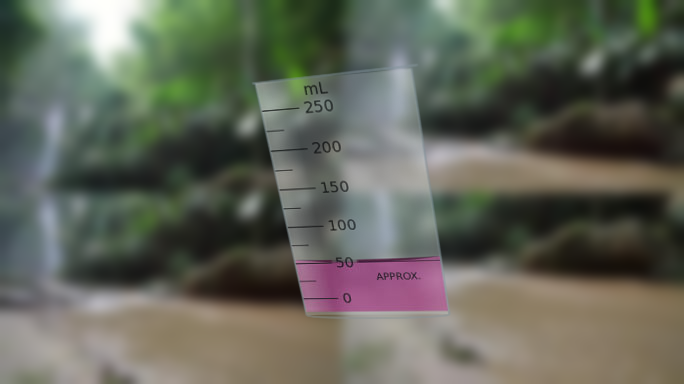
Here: 50 (mL)
